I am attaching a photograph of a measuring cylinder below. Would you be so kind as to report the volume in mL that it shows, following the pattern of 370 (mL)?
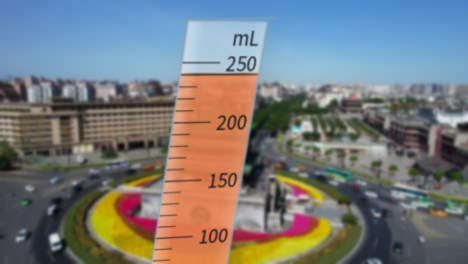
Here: 240 (mL)
